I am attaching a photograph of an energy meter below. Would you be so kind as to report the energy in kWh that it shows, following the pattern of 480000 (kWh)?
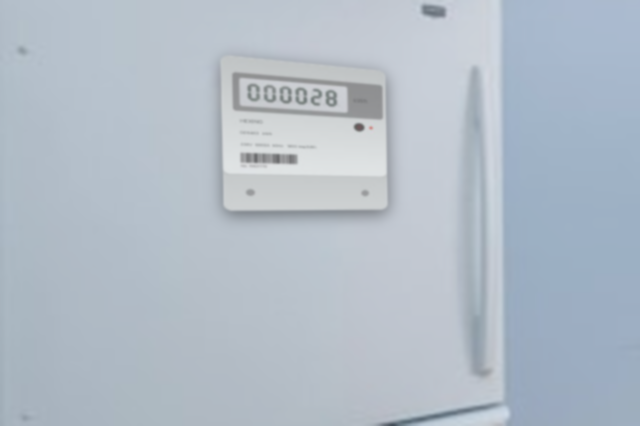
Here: 28 (kWh)
